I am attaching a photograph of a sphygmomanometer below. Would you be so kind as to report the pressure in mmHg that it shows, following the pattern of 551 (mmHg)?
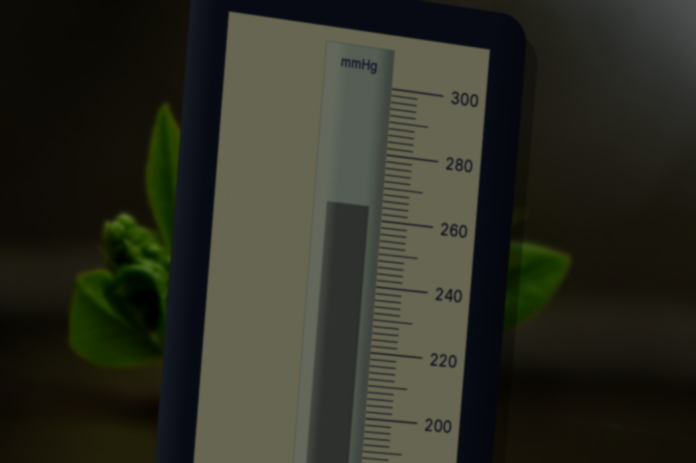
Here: 264 (mmHg)
